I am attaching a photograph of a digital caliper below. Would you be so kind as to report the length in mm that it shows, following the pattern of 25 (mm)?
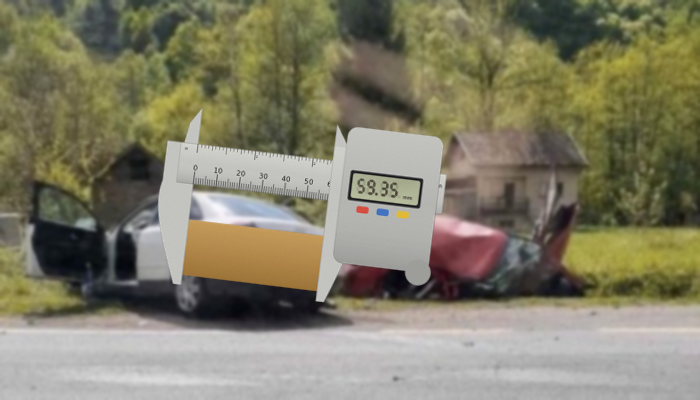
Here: 59.35 (mm)
